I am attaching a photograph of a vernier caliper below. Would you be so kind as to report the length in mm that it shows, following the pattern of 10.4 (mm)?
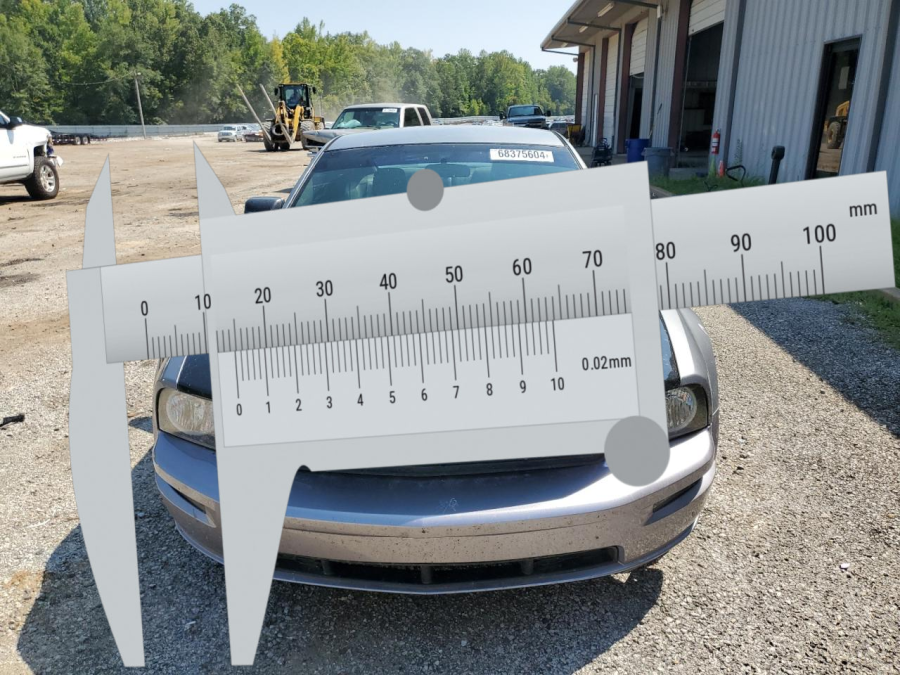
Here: 14.8 (mm)
